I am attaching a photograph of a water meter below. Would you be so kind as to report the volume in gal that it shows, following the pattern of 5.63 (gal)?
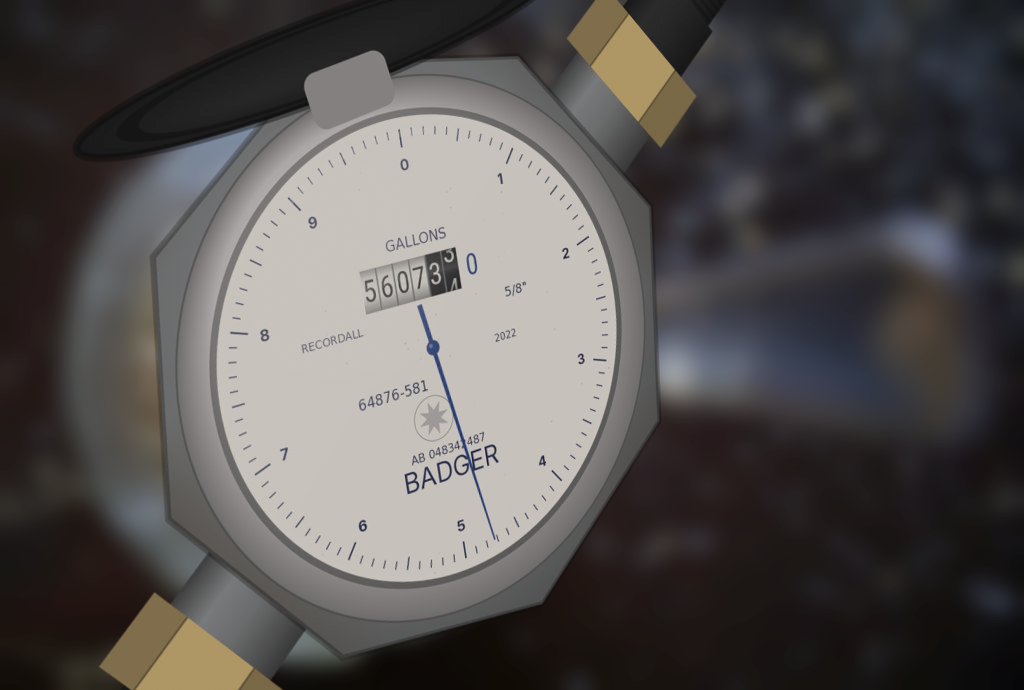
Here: 5607334.7 (gal)
